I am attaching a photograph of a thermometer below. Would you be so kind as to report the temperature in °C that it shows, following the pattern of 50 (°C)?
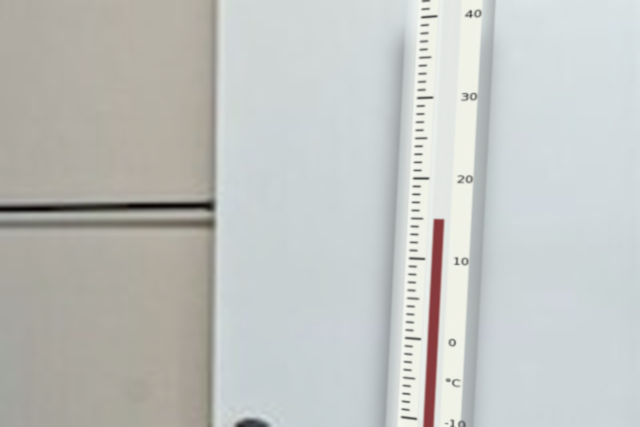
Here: 15 (°C)
